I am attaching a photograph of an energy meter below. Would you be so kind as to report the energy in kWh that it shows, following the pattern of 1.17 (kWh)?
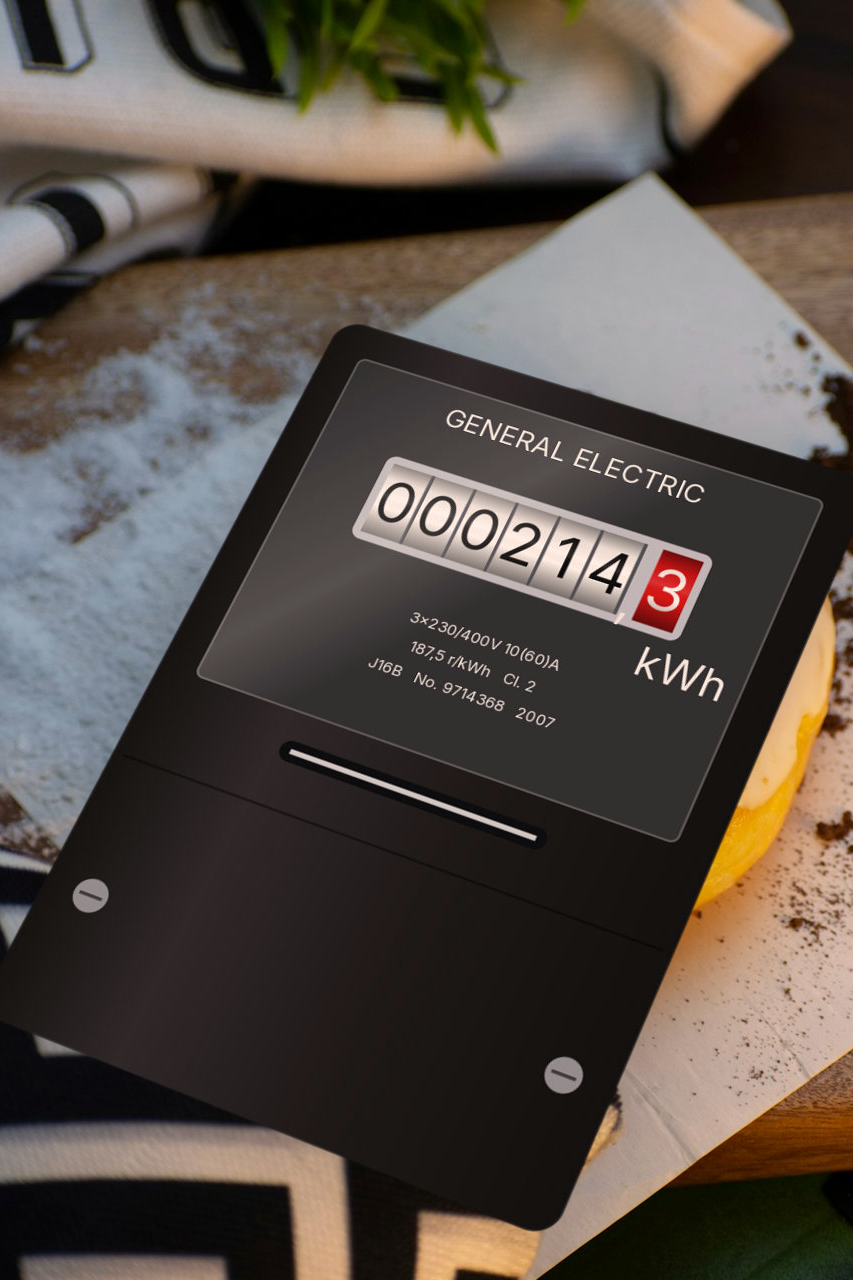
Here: 214.3 (kWh)
